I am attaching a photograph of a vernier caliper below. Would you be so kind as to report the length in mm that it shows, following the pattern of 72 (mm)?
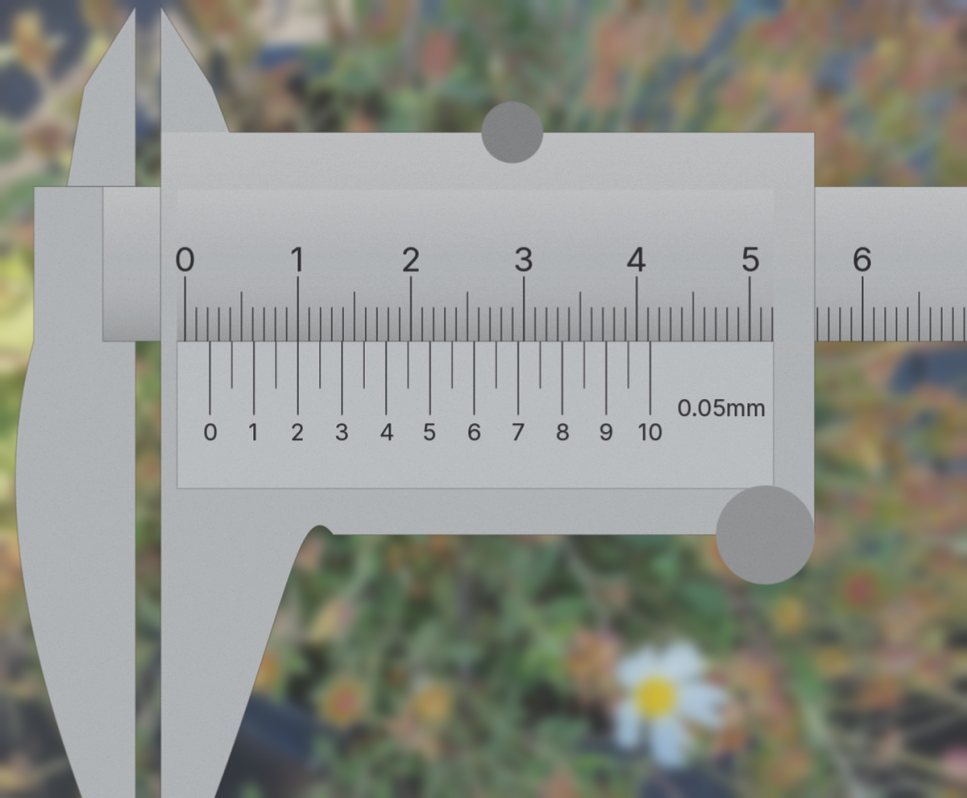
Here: 2.2 (mm)
